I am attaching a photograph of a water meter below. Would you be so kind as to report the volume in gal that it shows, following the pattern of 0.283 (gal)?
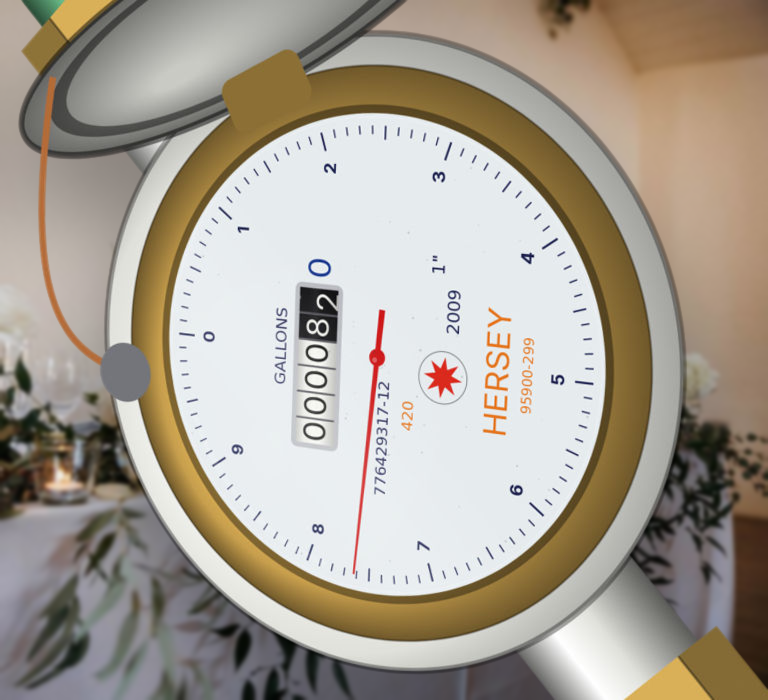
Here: 817.6 (gal)
